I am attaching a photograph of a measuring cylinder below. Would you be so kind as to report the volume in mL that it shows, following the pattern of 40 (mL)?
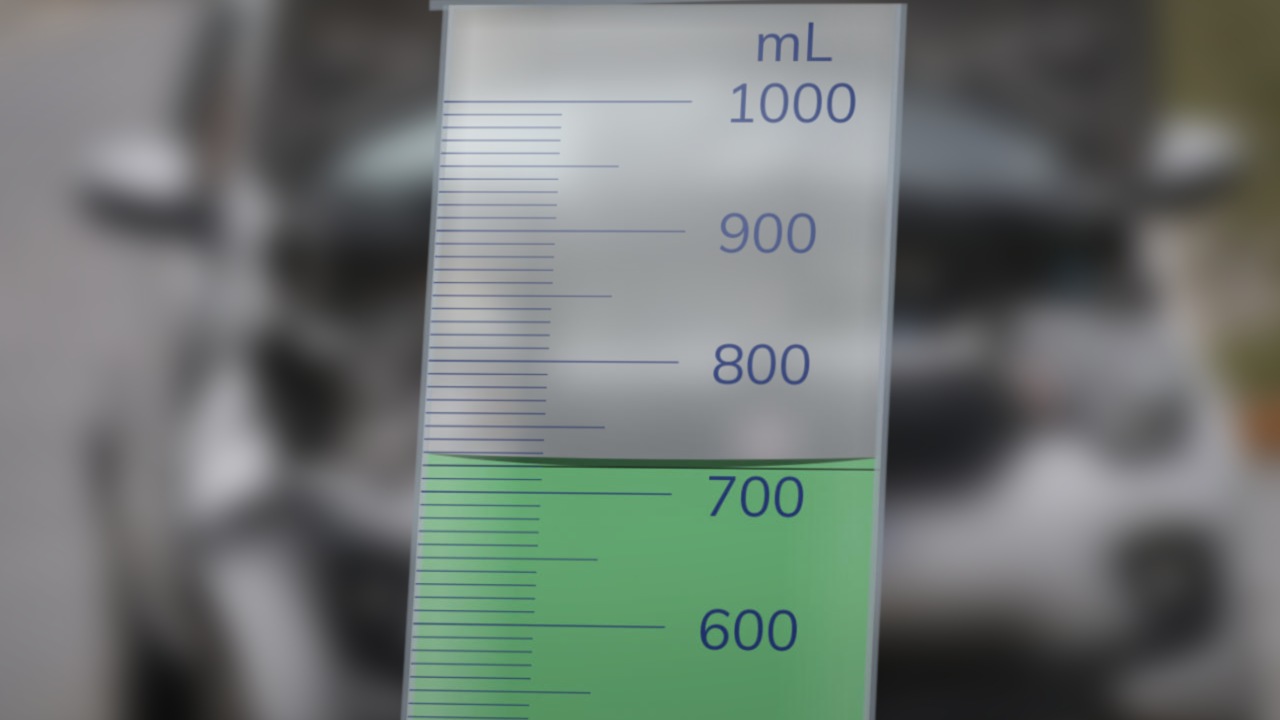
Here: 720 (mL)
